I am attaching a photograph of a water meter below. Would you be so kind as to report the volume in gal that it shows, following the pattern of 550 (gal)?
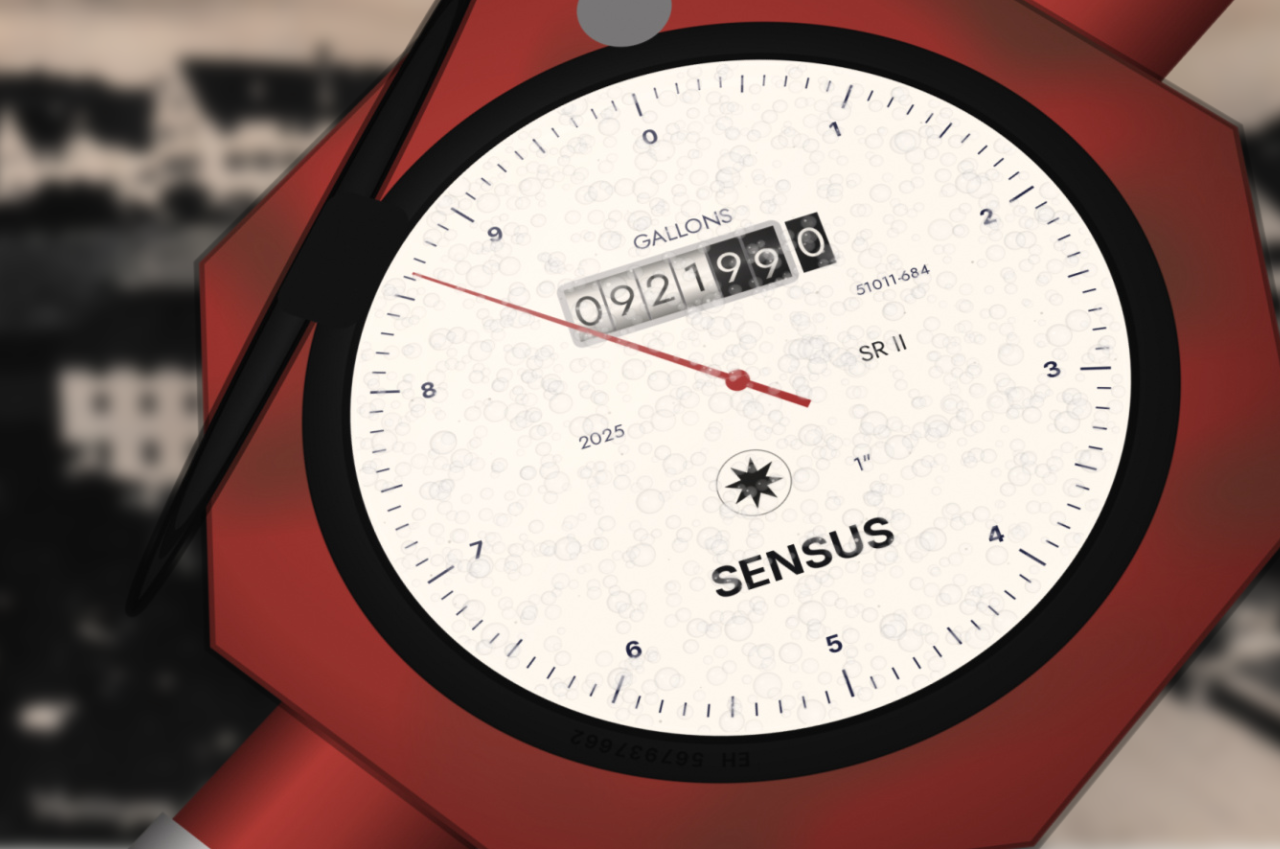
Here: 921988.6 (gal)
